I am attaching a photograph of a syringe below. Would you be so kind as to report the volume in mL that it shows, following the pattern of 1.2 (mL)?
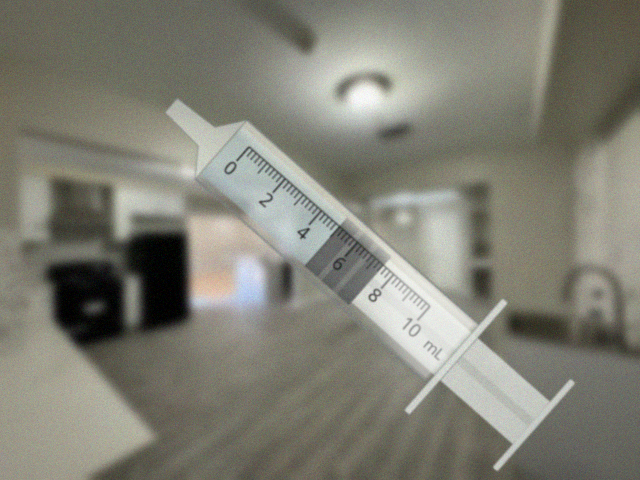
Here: 5 (mL)
